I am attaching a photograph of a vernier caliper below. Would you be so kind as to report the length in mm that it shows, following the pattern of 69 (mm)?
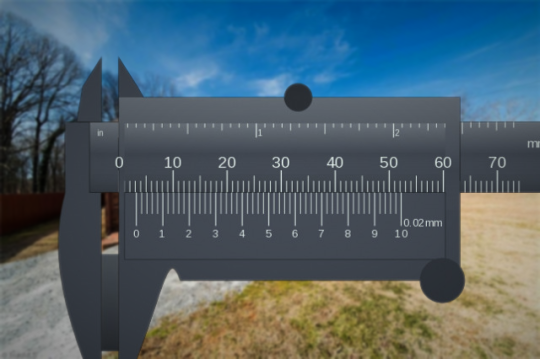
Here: 3.2 (mm)
